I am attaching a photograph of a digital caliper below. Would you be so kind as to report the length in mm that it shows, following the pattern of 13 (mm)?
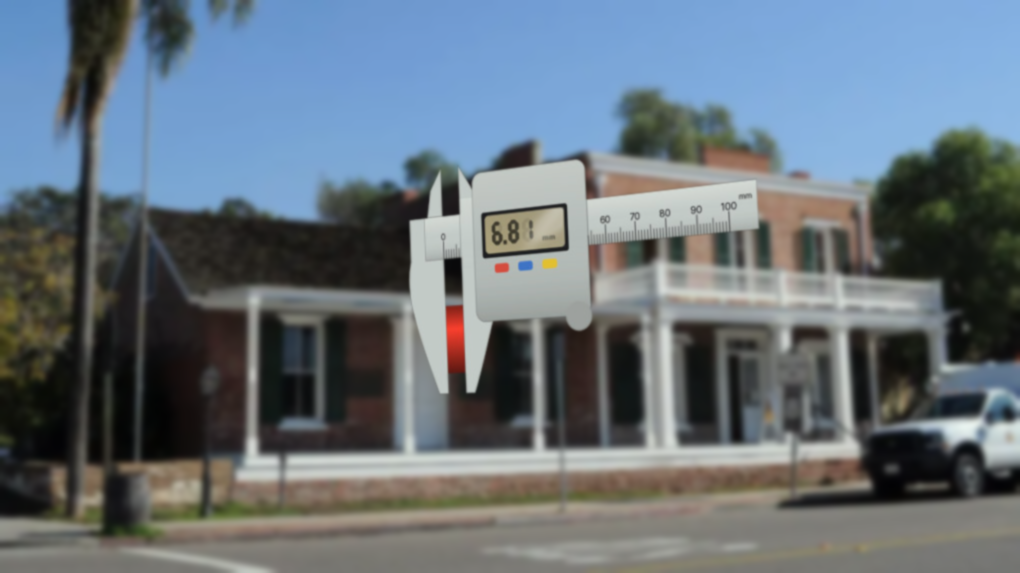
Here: 6.81 (mm)
